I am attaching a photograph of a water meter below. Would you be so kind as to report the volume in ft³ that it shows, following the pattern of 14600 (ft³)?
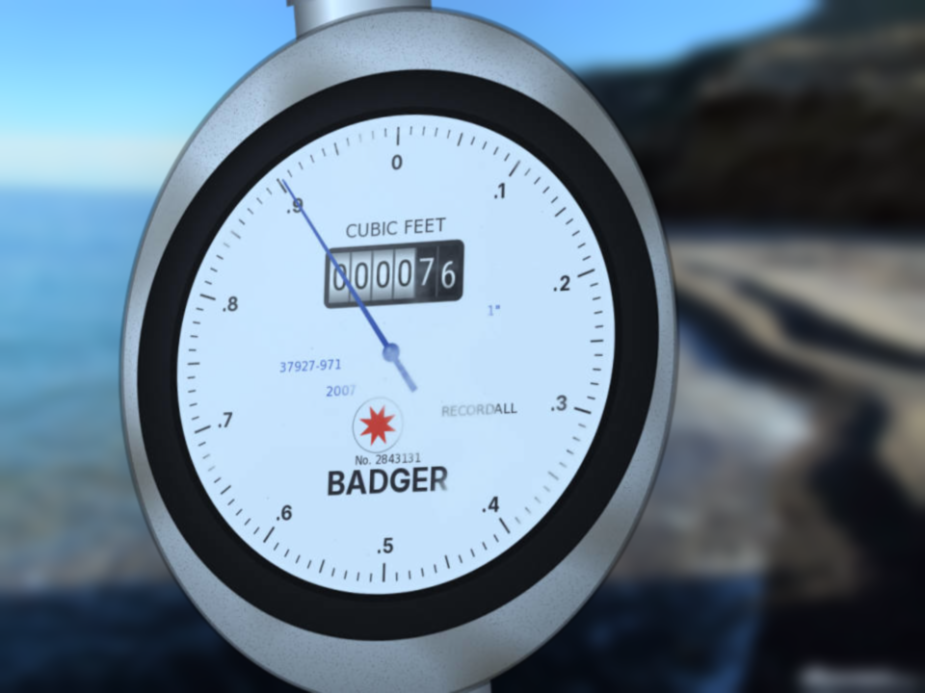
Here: 75.90 (ft³)
